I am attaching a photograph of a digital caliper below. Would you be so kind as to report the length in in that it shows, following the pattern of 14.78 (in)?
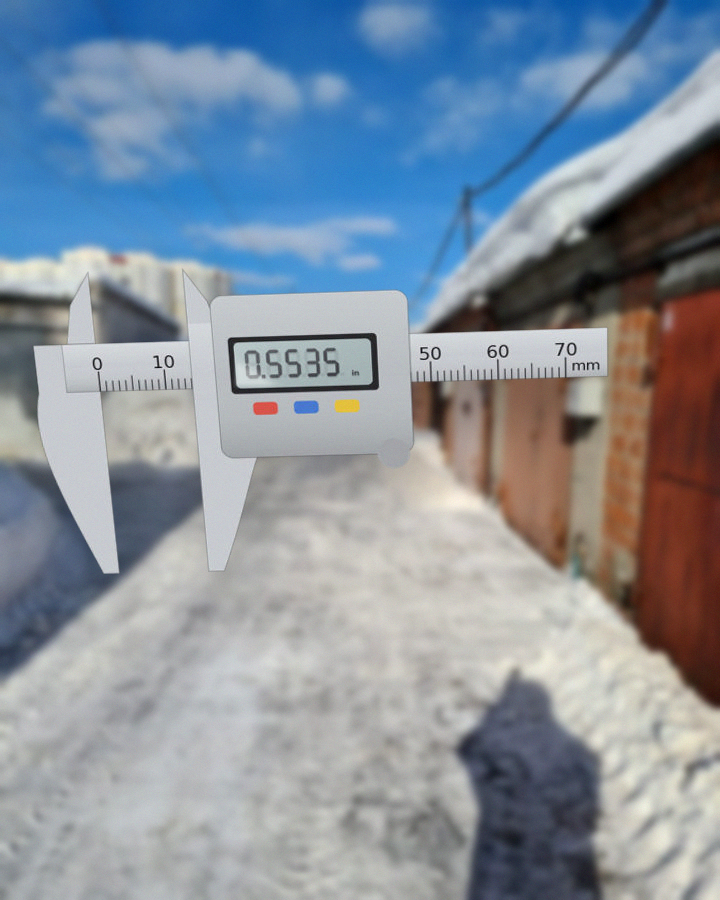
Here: 0.5535 (in)
